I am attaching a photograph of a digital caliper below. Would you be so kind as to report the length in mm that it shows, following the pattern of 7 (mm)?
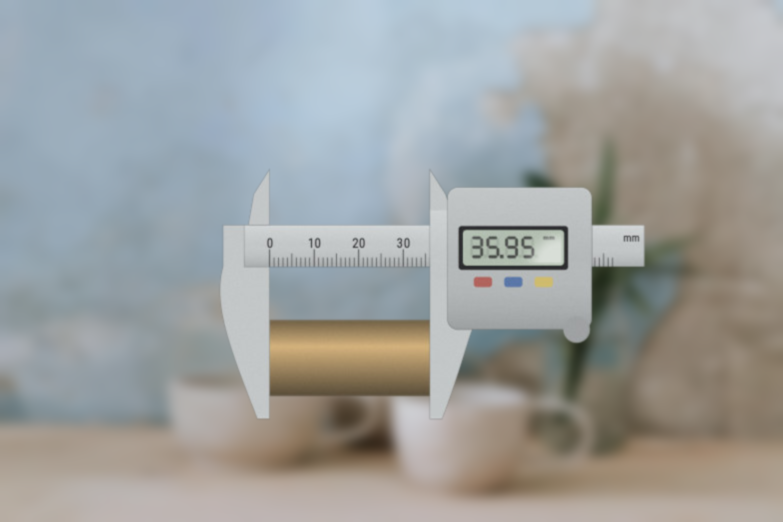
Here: 35.95 (mm)
